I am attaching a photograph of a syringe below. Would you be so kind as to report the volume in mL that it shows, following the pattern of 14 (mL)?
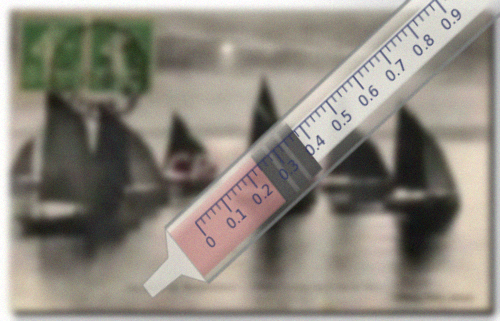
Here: 0.24 (mL)
